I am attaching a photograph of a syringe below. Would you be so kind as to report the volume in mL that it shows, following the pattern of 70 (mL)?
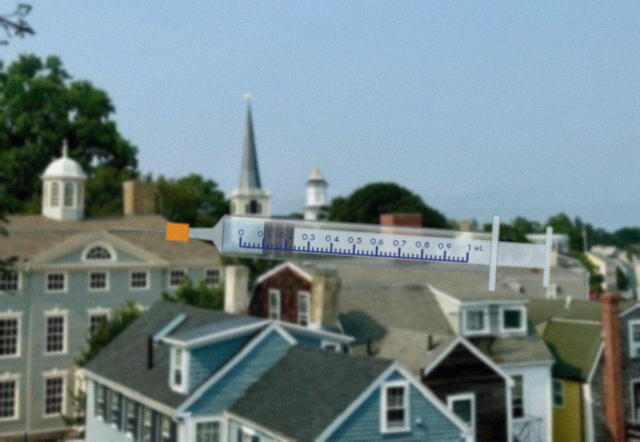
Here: 0.1 (mL)
